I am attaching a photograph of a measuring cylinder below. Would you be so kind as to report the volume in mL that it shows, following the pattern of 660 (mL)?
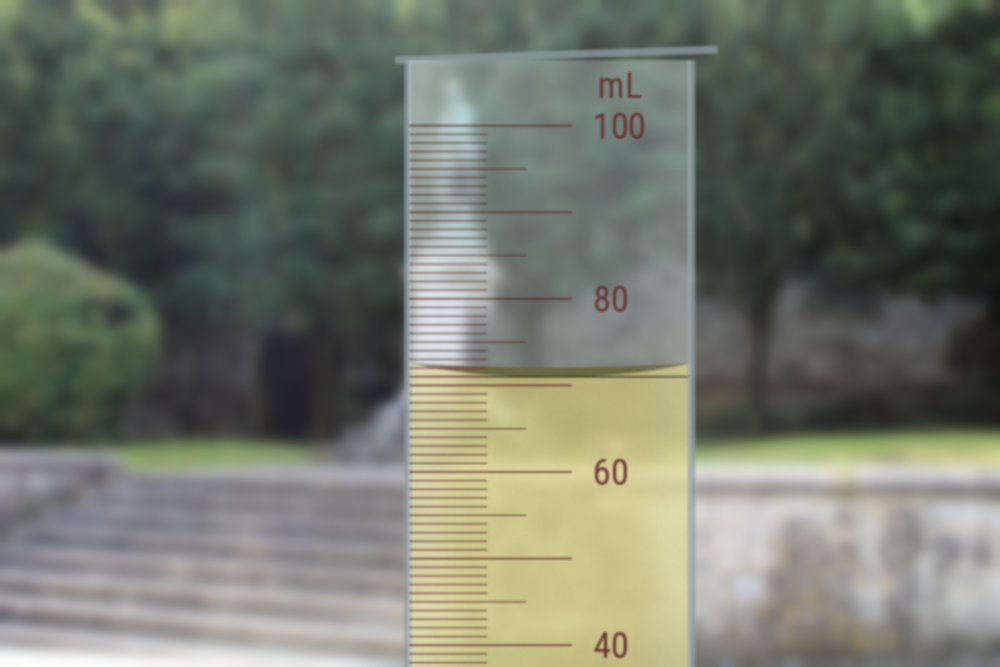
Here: 71 (mL)
